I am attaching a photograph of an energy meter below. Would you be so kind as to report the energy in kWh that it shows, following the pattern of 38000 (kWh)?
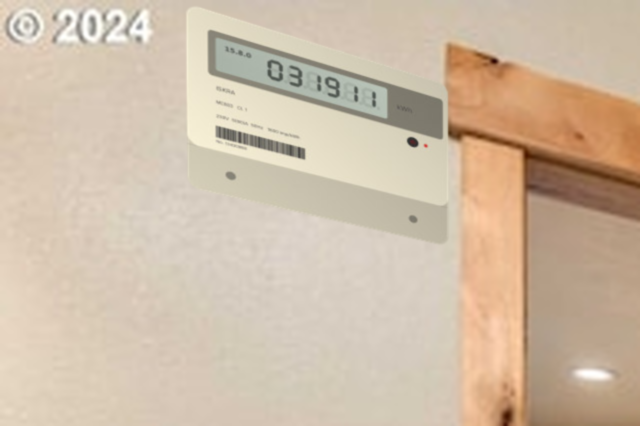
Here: 31911 (kWh)
